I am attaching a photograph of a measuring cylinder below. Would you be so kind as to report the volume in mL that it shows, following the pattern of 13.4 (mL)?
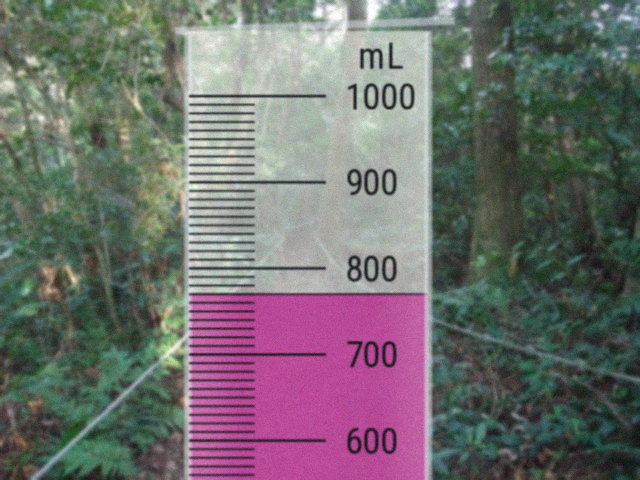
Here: 770 (mL)
